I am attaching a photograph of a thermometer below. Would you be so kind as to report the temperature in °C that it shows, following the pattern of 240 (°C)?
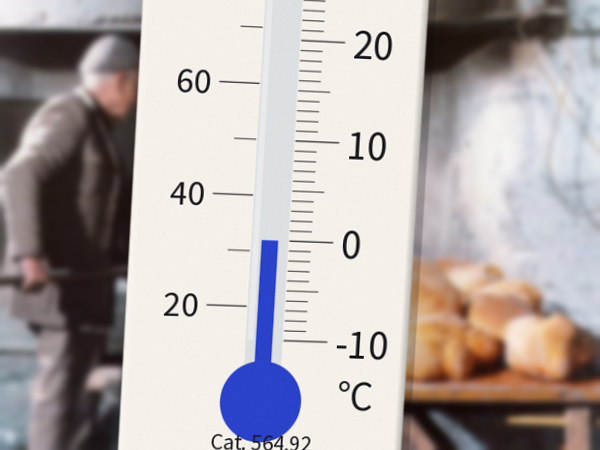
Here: 0 (°C)
